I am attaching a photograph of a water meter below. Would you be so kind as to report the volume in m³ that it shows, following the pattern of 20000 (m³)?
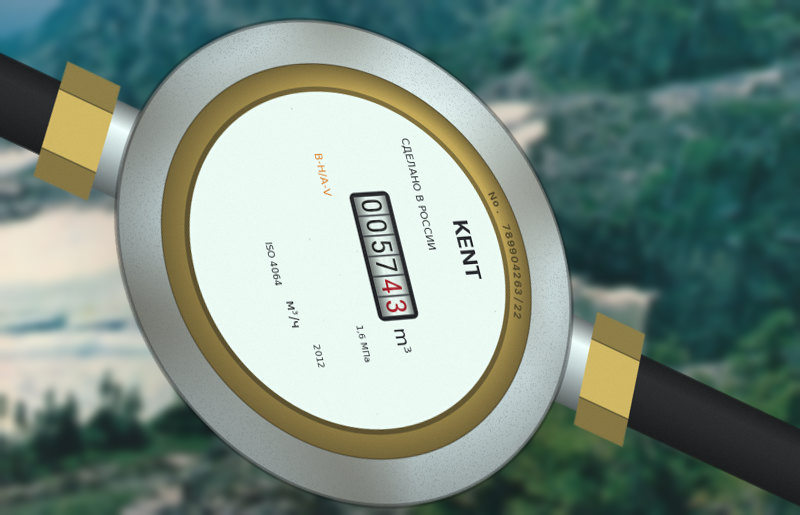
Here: 57.43 (m³)
